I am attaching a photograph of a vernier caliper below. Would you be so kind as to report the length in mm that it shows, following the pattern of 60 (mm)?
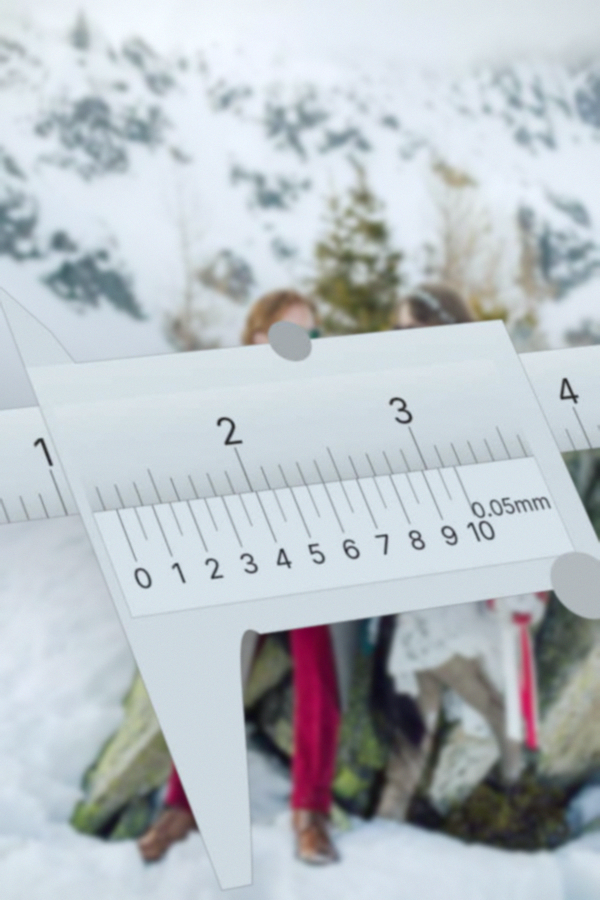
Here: 12.6 (mm)
